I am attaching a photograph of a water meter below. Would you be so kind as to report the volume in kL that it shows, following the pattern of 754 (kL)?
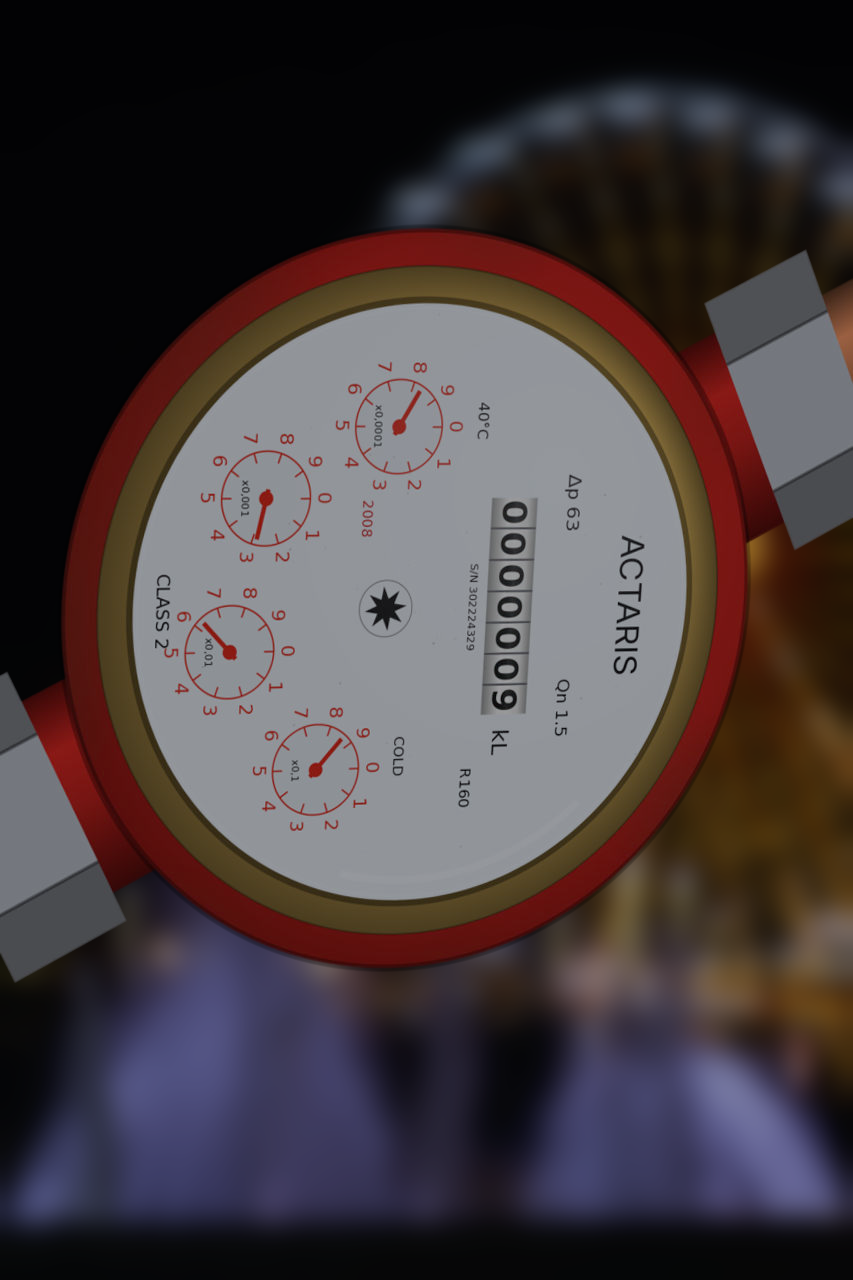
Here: 9.8628 (kL)
